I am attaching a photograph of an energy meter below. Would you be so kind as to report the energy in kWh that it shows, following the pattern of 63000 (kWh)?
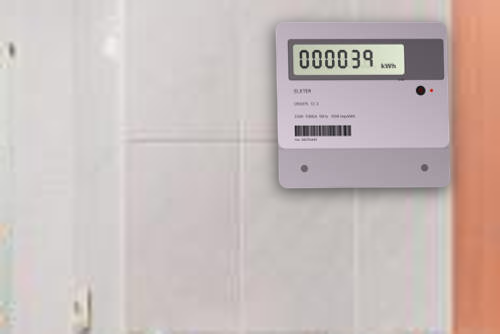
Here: 39 (kWh)
